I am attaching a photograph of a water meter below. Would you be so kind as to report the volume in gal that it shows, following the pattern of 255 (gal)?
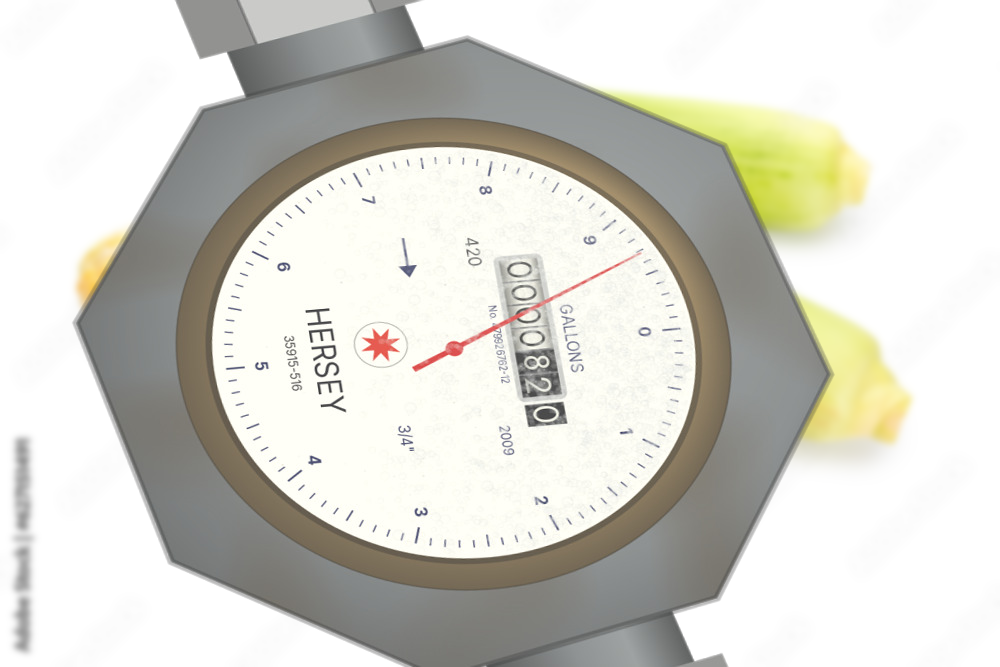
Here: 819.3 (gal)
